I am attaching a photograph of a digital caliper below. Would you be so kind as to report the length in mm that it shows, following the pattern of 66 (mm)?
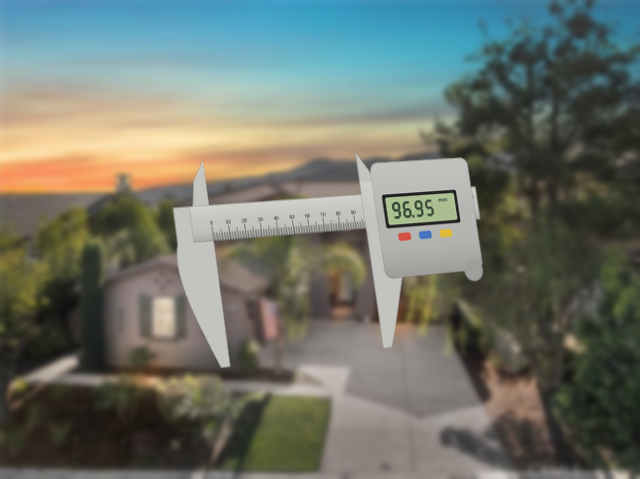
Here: 96.95 (mm)
